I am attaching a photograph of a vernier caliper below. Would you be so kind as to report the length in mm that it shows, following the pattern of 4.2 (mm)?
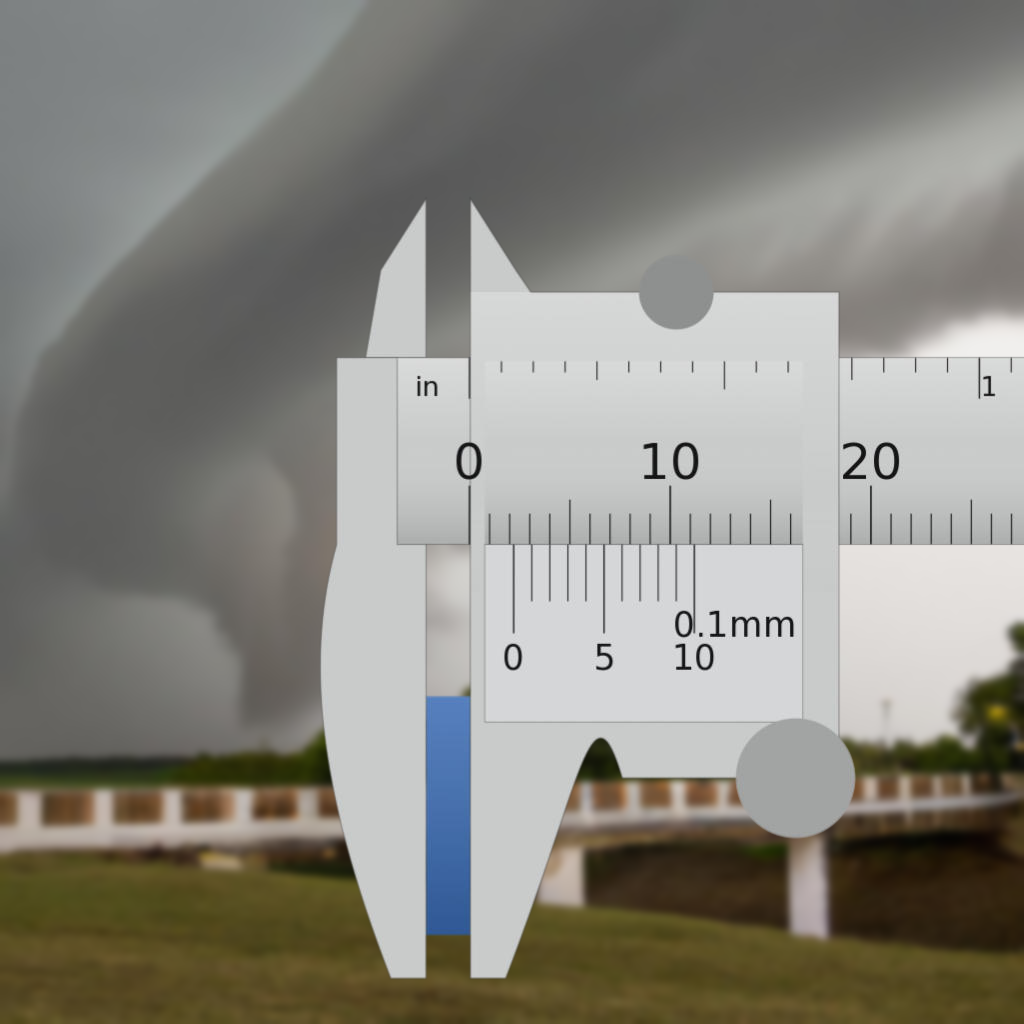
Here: 2.2 (mm)
